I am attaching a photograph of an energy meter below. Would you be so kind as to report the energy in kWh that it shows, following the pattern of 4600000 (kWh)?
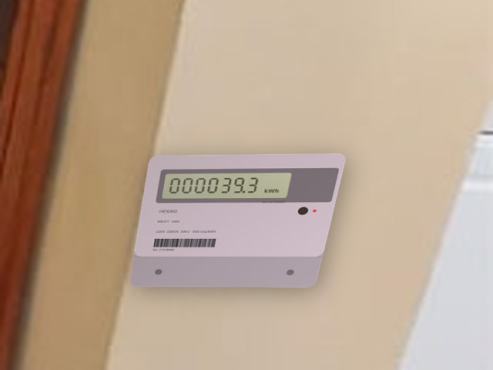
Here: 39.3 (kWh)
